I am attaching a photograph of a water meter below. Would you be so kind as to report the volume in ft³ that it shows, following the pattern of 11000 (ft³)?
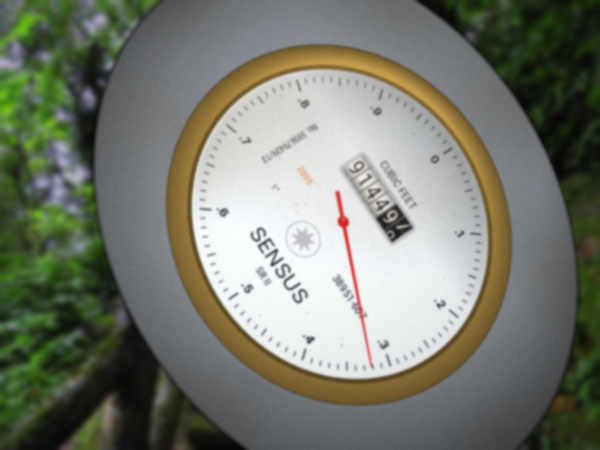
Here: 914497.32 (ft³)
